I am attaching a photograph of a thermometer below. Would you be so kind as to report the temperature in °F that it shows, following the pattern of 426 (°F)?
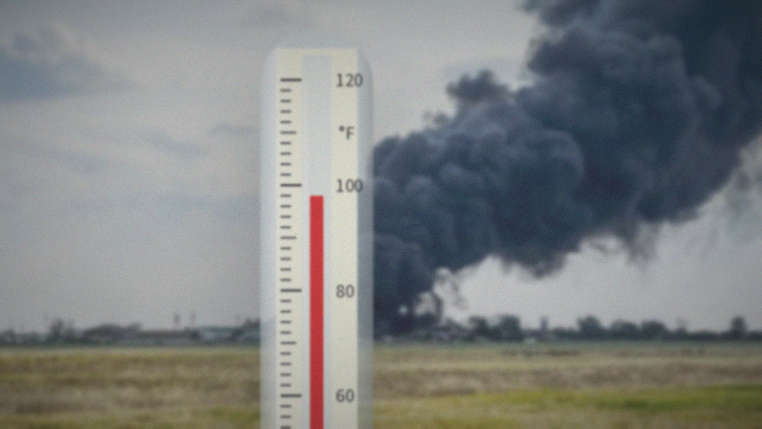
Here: 98 (°F)
